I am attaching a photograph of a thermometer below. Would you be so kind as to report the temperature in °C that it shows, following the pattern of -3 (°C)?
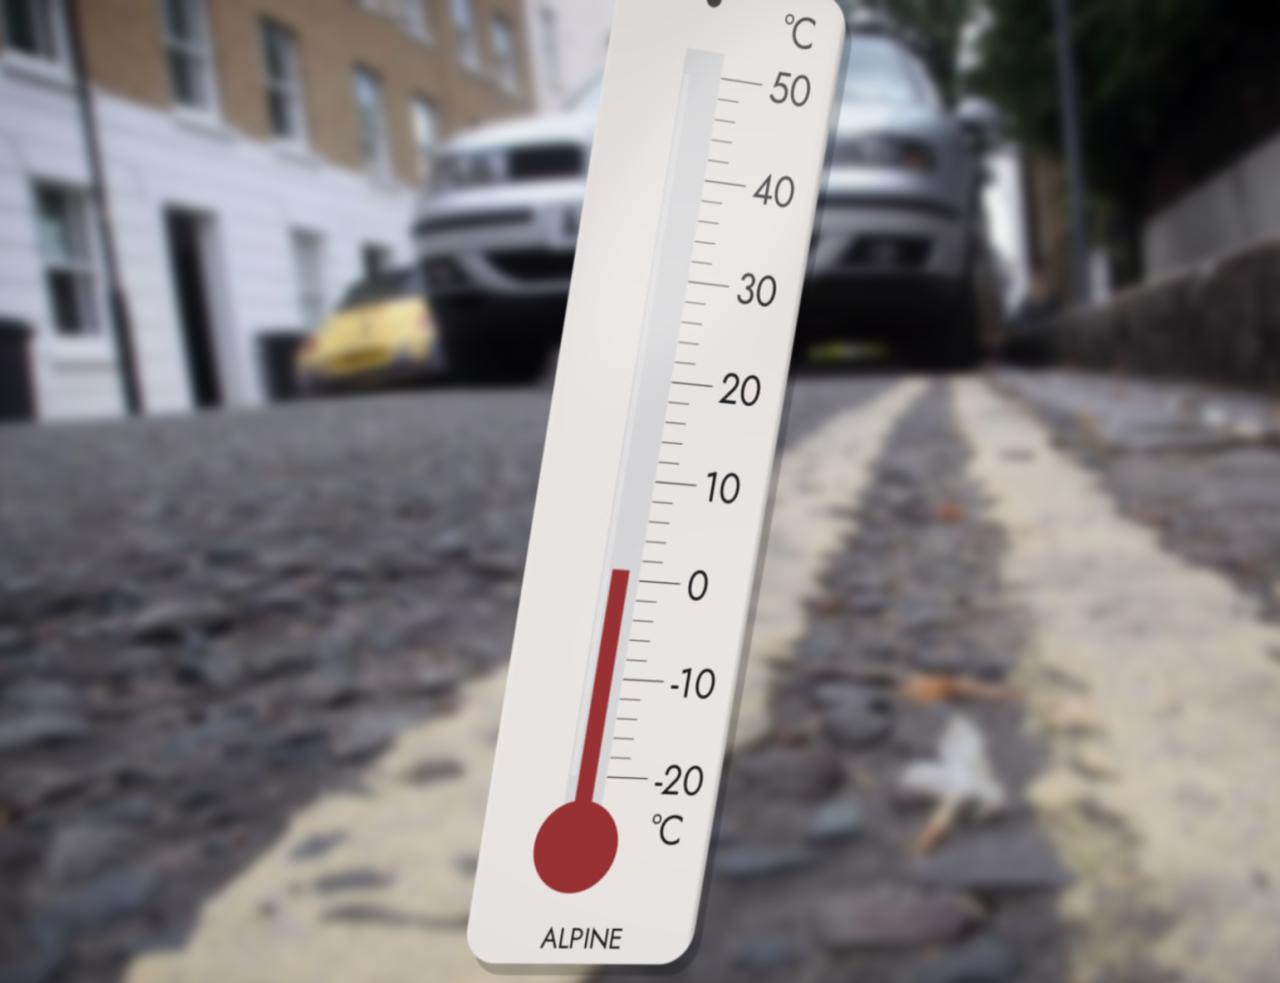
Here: 1 (°C)
